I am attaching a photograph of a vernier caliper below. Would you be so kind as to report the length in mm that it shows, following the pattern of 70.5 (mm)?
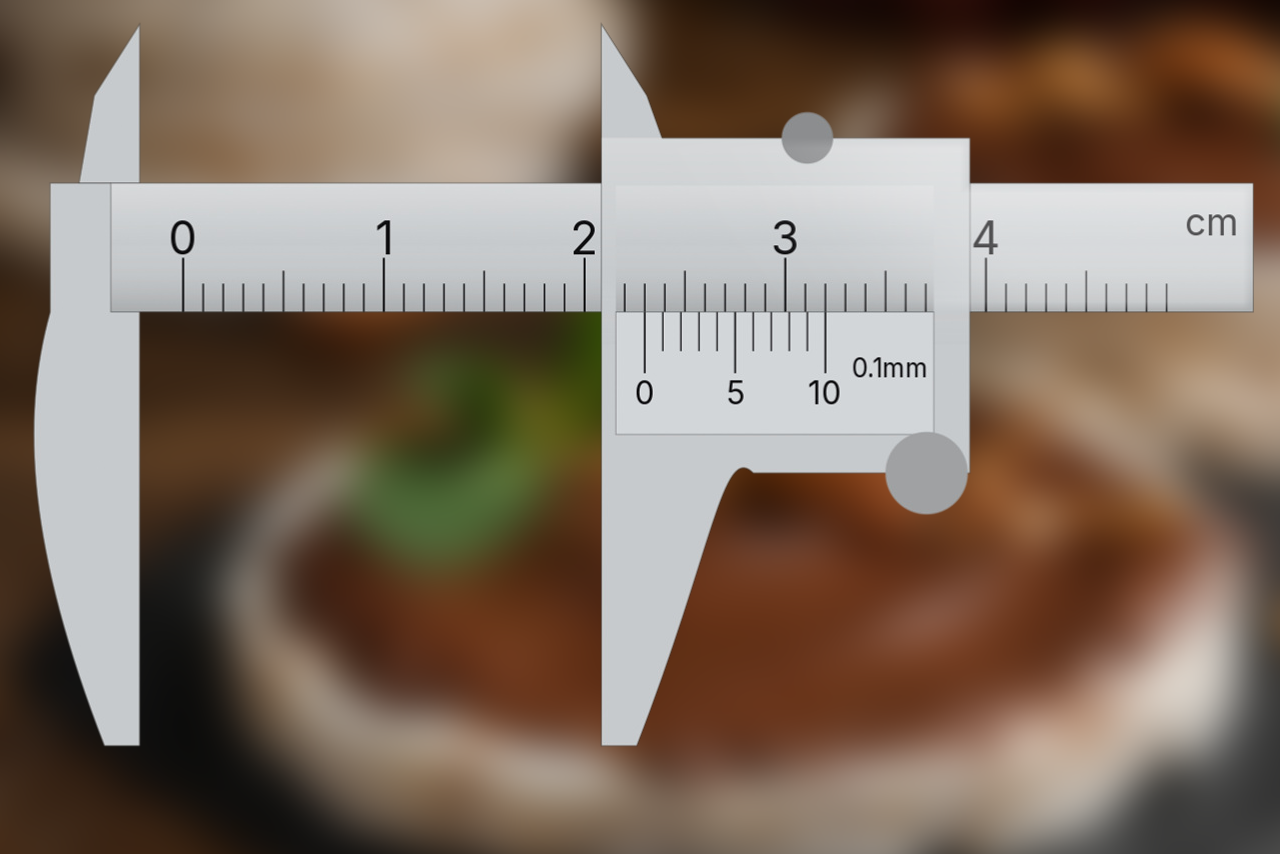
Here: 23.0 (mm)
